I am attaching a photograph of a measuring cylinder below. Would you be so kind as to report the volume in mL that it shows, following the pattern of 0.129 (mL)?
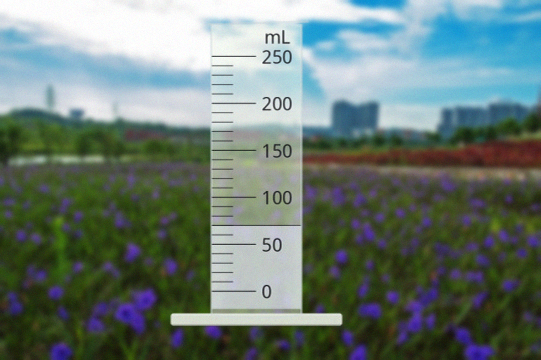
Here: 70 (mL)
